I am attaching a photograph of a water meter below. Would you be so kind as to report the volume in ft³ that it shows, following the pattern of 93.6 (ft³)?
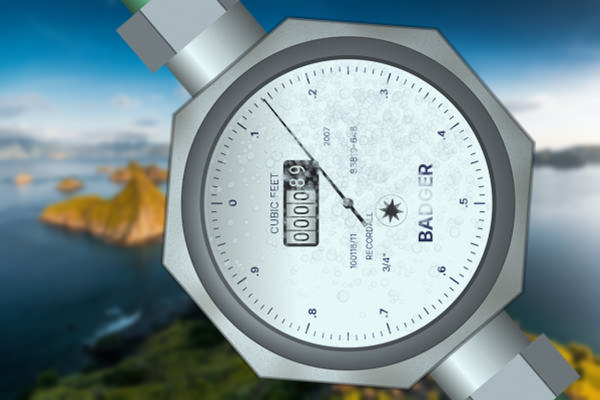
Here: 89.14 (ft³)
